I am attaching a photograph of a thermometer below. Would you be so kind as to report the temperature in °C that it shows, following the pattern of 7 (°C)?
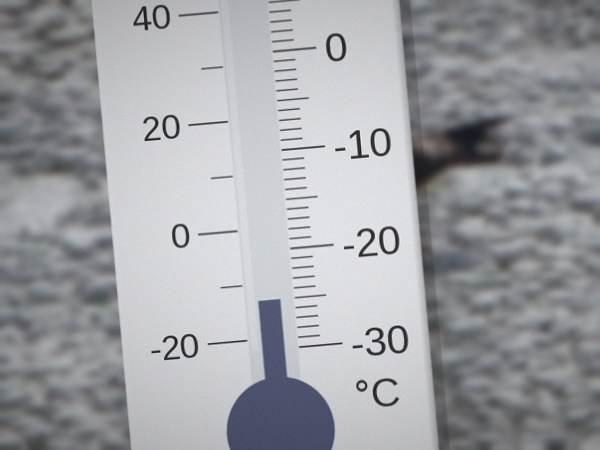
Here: -25 (°C)
